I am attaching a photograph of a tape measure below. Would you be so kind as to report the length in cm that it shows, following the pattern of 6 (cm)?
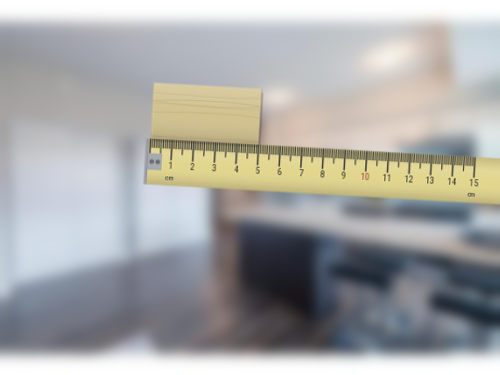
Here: 5 (cm)
